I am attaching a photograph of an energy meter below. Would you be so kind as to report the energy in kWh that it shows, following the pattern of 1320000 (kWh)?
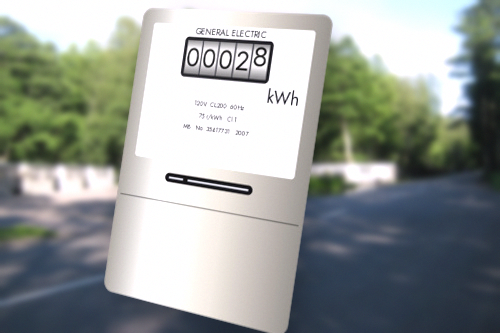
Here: 28 (kWh)
